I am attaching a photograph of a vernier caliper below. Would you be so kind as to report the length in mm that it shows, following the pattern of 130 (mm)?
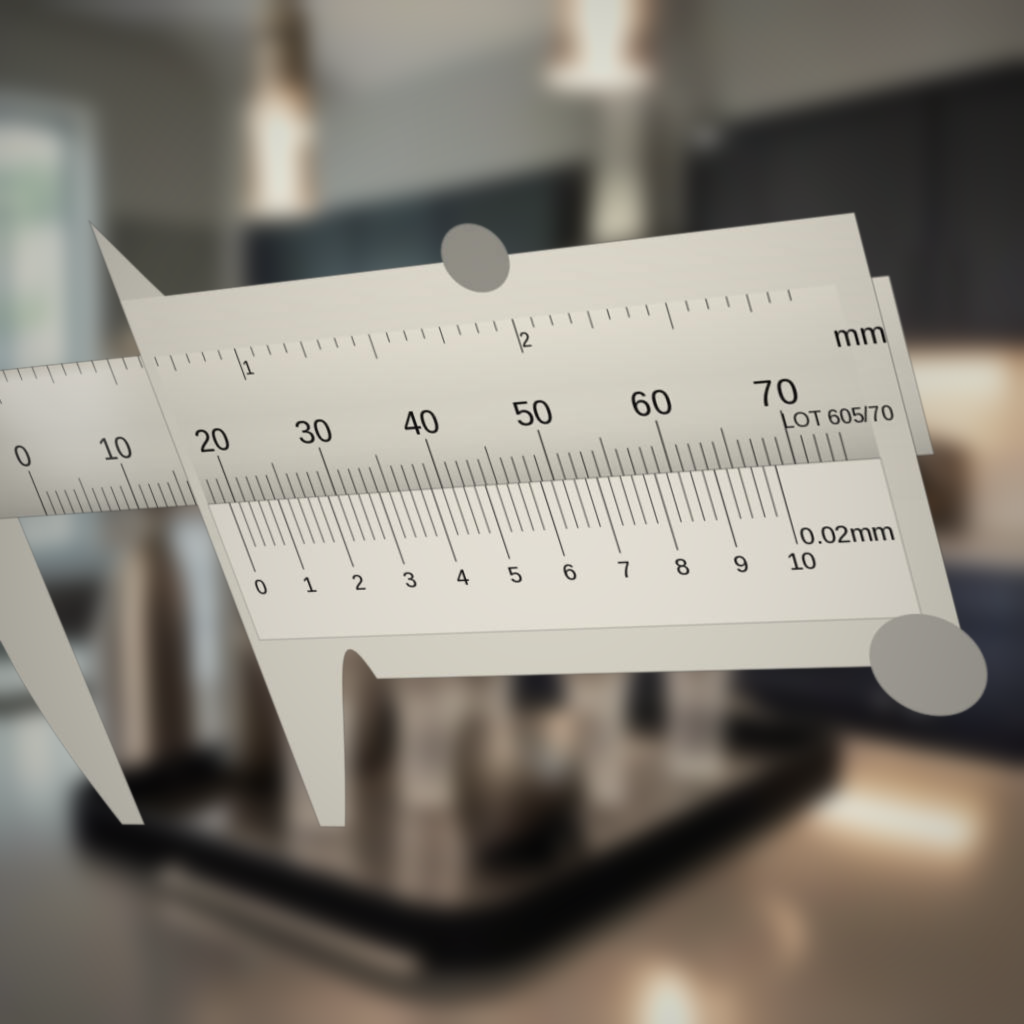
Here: 19.4 (mm)
